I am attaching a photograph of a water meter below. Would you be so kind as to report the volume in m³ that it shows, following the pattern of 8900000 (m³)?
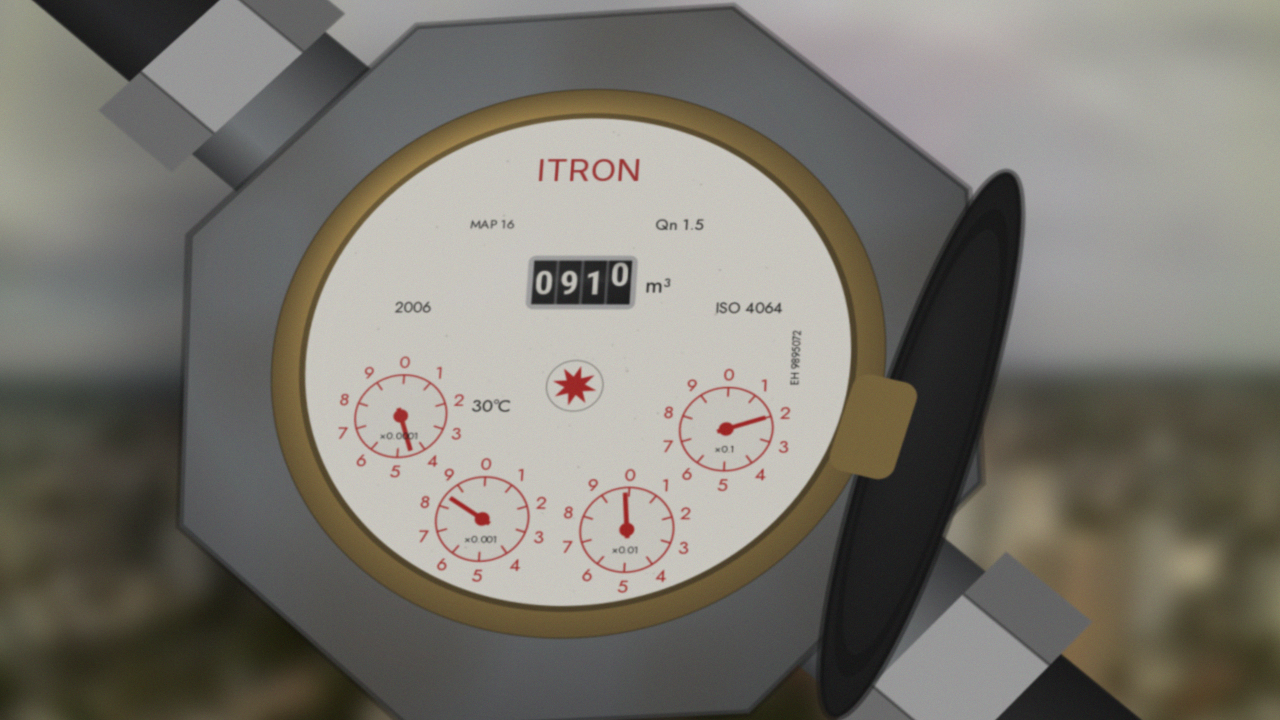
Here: 910.1984 (m³)
